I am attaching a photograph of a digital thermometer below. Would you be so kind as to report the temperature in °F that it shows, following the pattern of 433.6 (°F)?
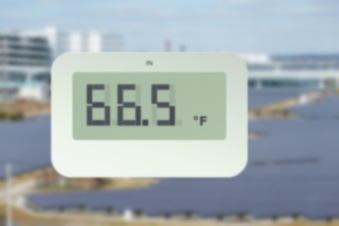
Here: 66.5 (°F)
